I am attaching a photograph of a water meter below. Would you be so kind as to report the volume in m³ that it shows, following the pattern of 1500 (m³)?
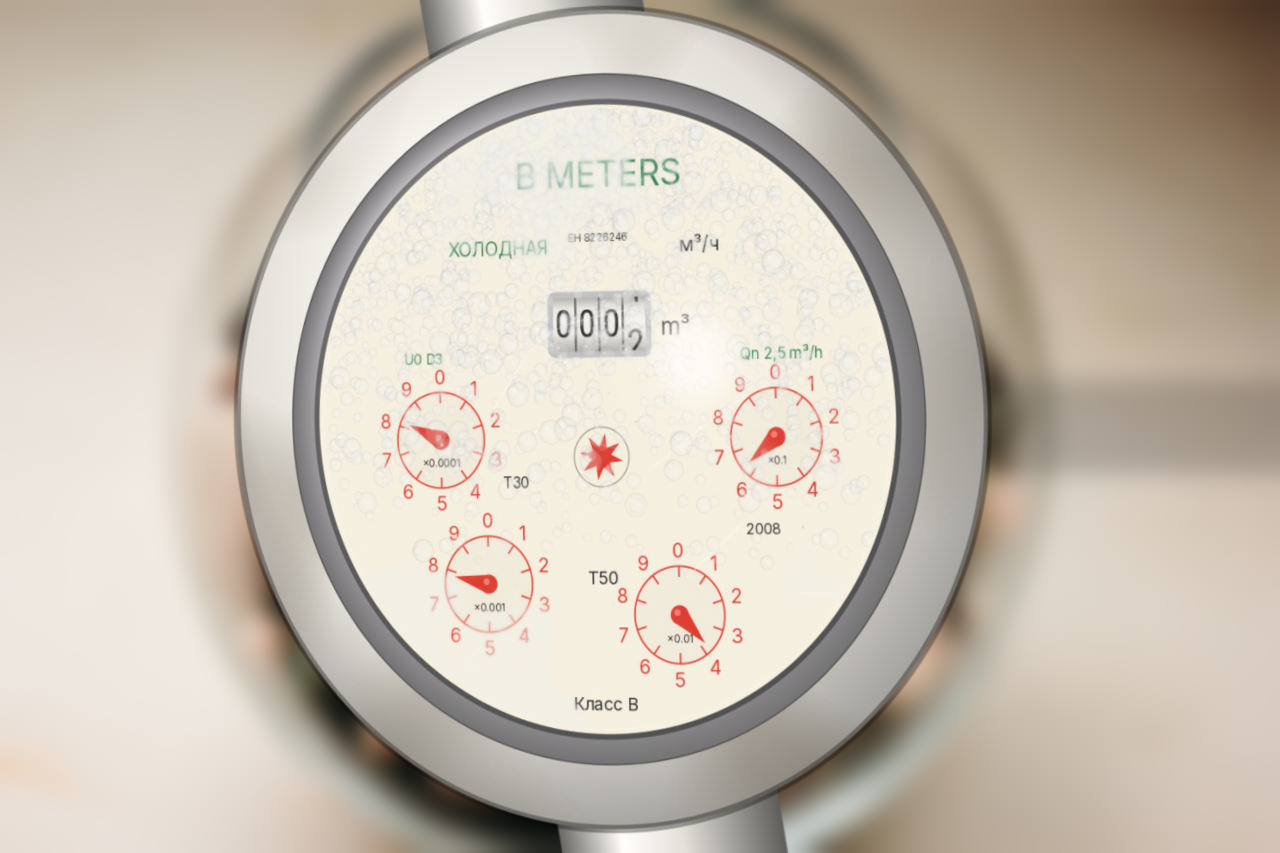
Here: 1.6378 (m³)
